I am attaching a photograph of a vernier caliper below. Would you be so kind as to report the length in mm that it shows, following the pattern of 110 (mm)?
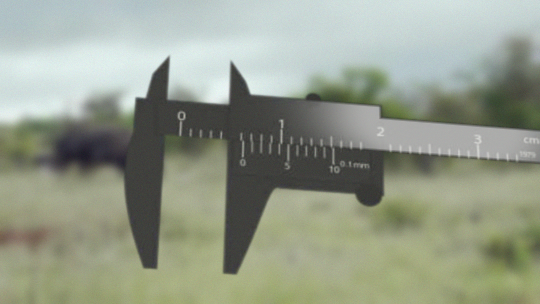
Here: 6.2 (mm)
